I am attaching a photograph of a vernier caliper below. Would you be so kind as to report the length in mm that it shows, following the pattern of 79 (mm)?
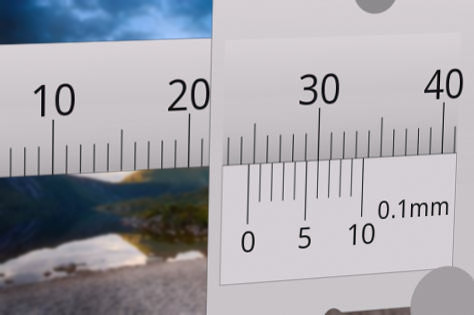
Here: 24.6 (mm)
